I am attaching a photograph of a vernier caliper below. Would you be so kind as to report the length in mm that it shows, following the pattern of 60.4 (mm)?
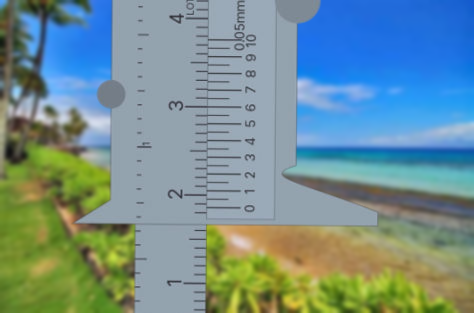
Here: 18.6 (mm)
